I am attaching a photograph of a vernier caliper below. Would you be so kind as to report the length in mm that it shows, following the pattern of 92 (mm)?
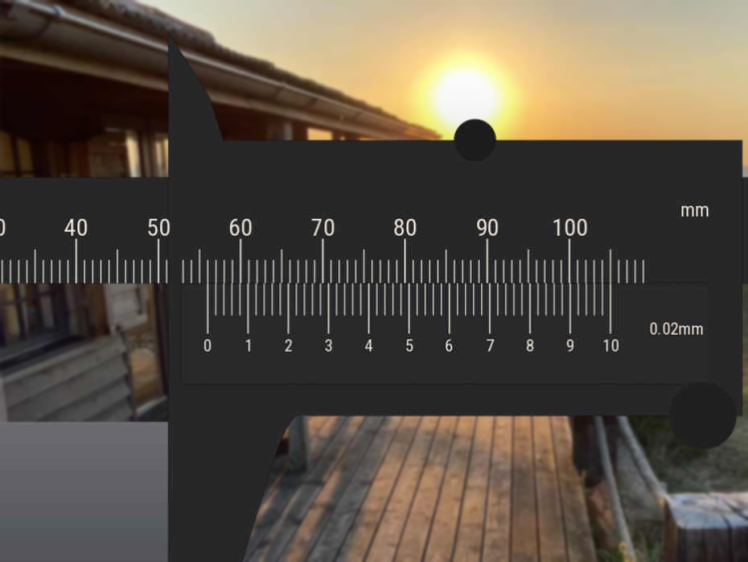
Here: 56.0 (mm)
